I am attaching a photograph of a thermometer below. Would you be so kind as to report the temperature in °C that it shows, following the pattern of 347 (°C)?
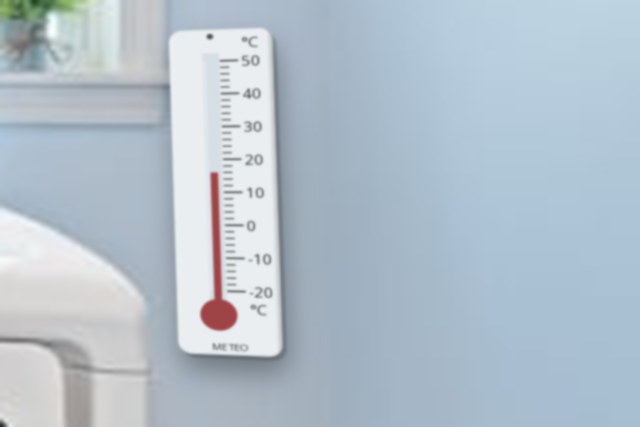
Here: 16 (°C)
